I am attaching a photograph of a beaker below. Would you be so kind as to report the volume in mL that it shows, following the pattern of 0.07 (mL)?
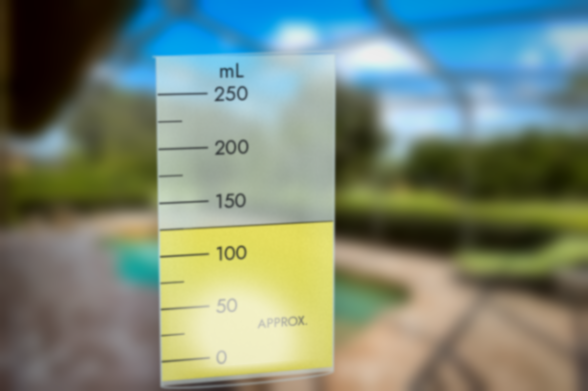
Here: 125 (mL)
